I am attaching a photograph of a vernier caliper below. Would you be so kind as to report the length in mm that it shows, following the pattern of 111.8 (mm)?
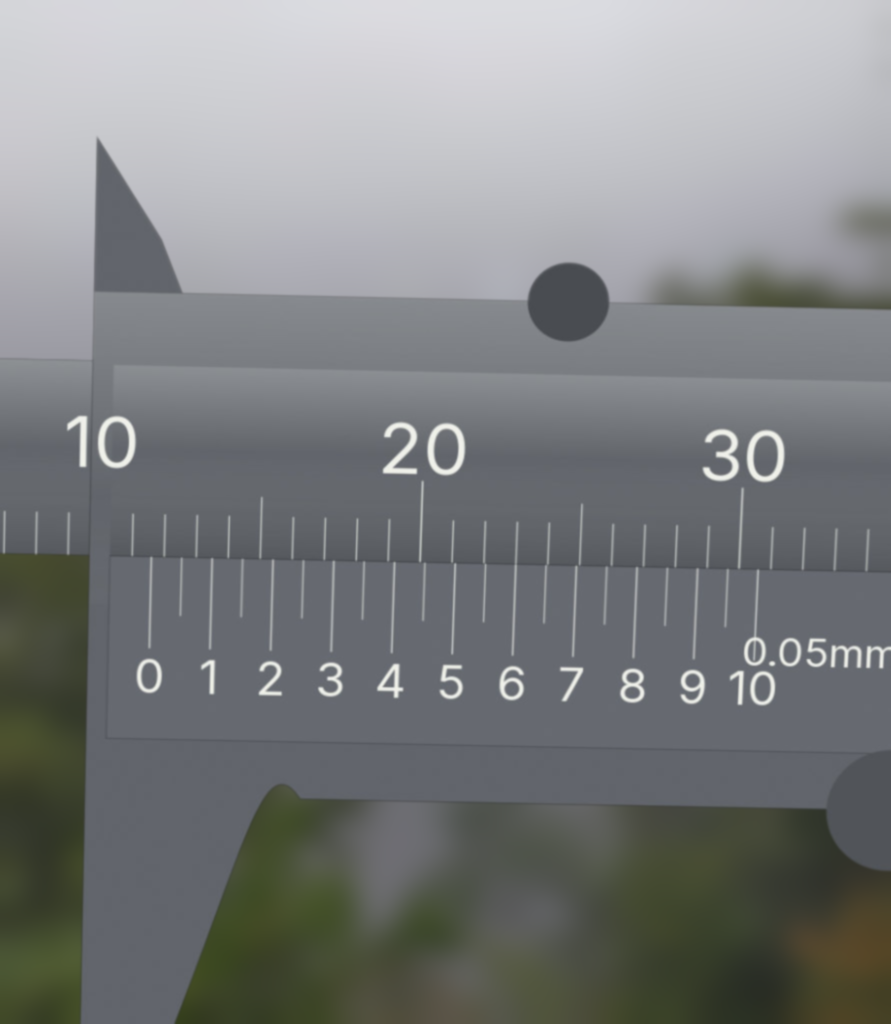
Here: 11.60 (mm)
